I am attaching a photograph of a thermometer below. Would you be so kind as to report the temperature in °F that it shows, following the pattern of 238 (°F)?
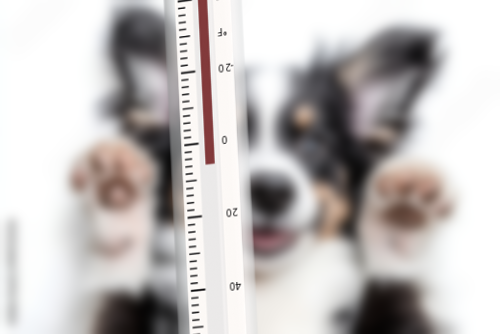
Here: 6 (°F)
